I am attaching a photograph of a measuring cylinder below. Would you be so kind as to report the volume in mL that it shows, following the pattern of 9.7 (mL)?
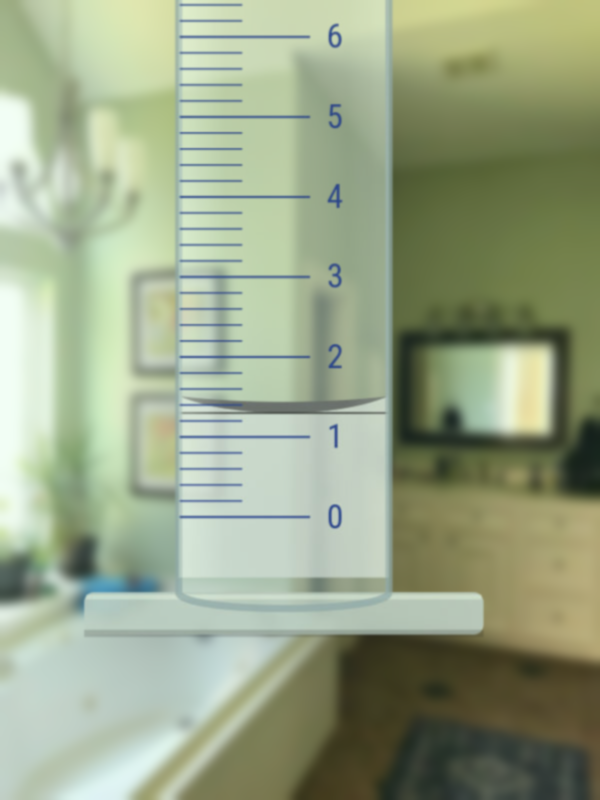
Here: 1.3 (mL)
